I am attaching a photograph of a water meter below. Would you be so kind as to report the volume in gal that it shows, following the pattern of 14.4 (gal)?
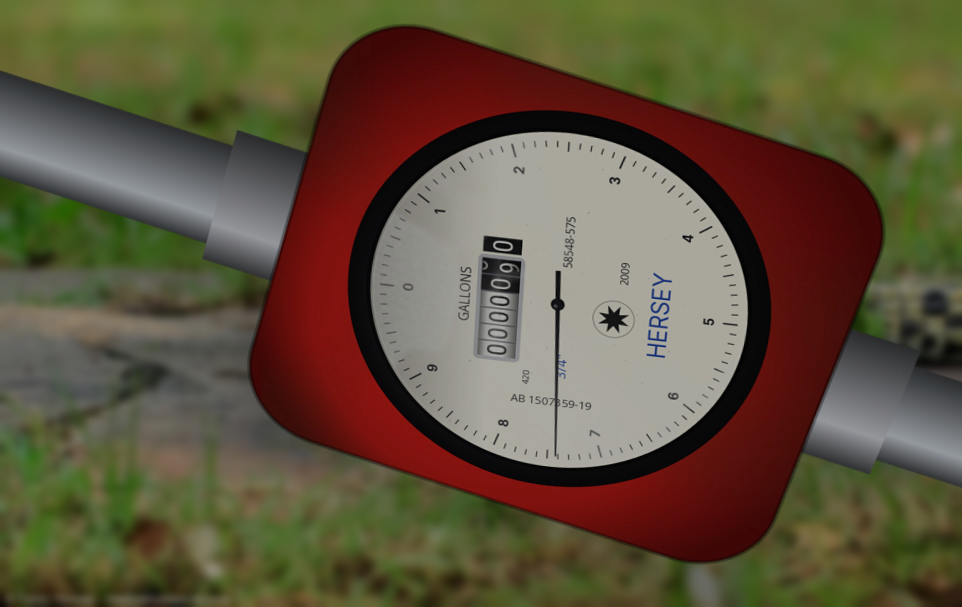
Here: 87.4 (gal)
